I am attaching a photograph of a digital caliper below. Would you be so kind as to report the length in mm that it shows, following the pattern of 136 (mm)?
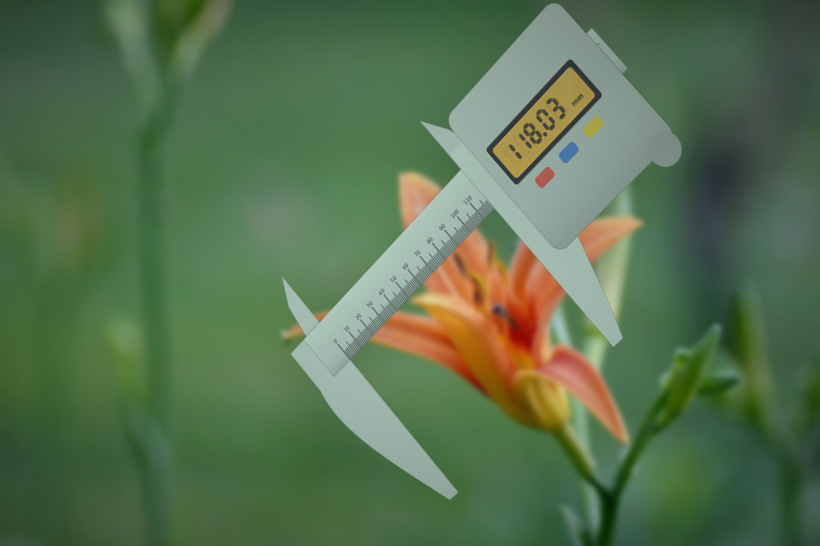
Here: 118.03 (mm)
